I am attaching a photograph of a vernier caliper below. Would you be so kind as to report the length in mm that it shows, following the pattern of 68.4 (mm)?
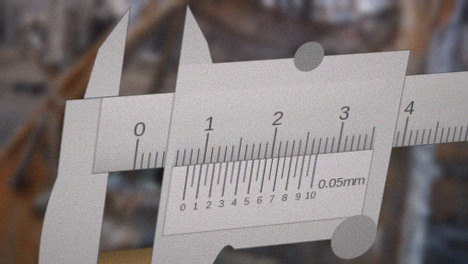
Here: 7.8 (mm)
